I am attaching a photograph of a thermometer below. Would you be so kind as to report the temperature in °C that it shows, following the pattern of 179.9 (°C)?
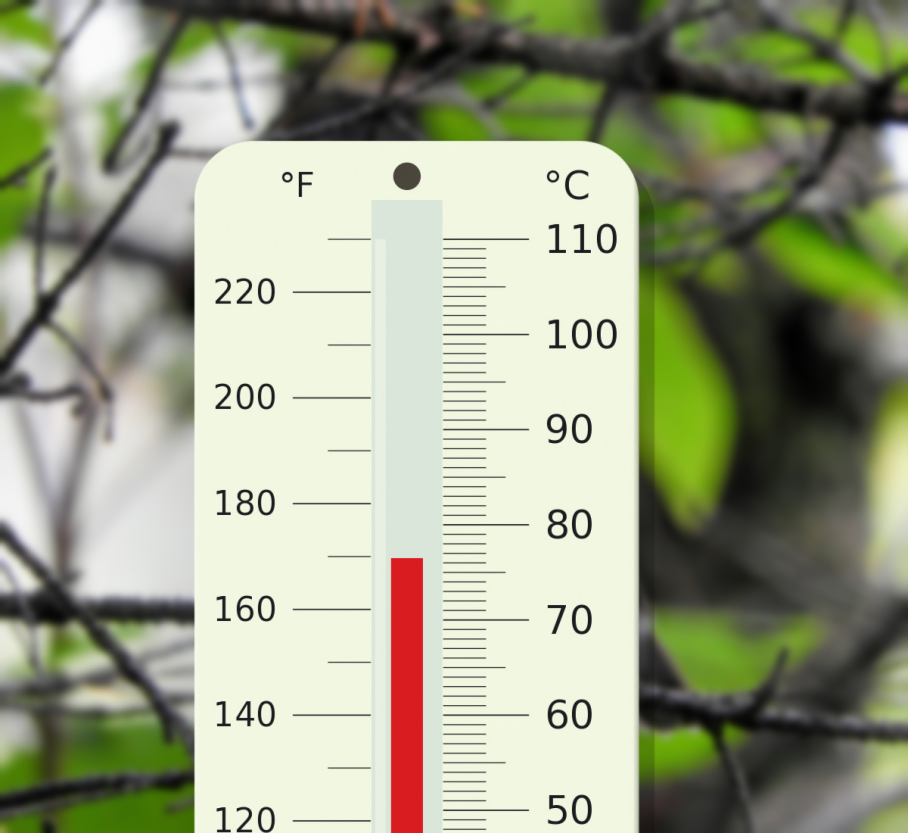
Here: 76.5 (°C)
